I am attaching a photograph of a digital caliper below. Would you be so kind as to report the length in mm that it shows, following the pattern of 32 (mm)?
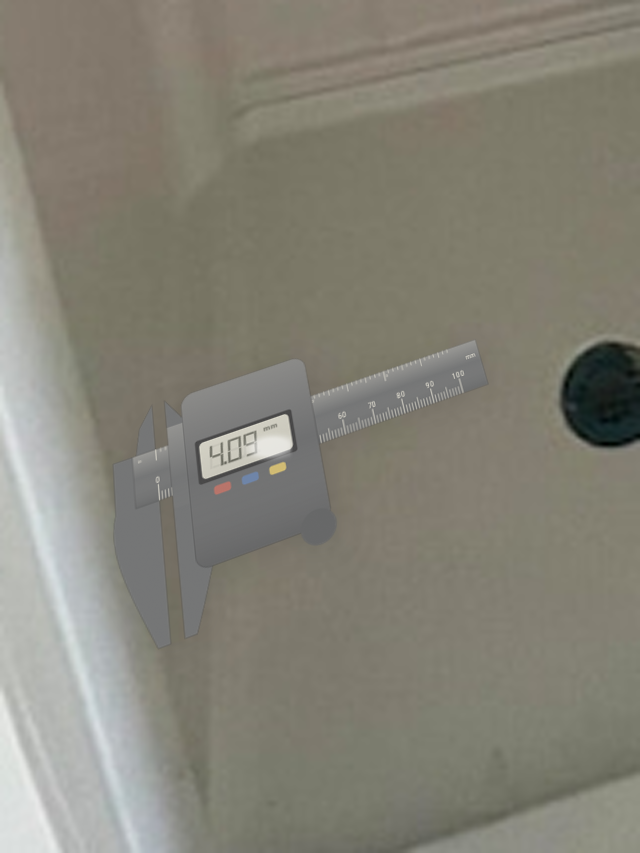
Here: 4.09 (mm)
